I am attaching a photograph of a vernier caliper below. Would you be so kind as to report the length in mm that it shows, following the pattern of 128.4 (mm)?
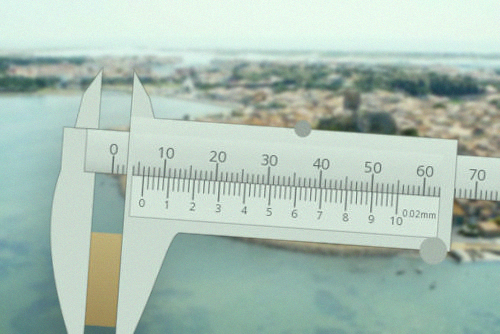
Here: 6.0 (mm)
